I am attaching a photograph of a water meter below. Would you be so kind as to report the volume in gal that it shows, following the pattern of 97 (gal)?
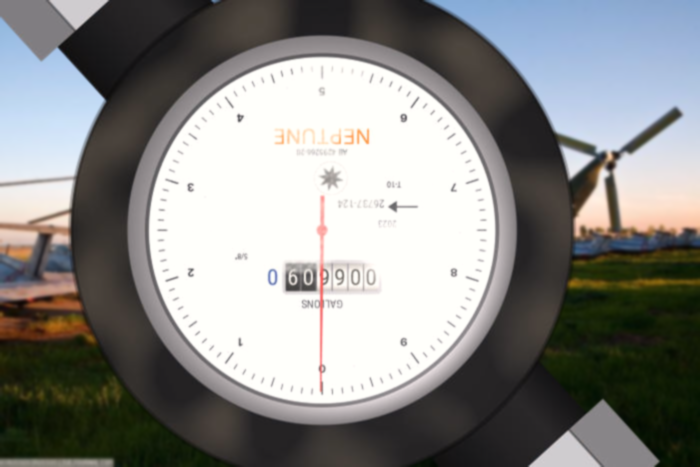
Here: 66090.0 (gal)
